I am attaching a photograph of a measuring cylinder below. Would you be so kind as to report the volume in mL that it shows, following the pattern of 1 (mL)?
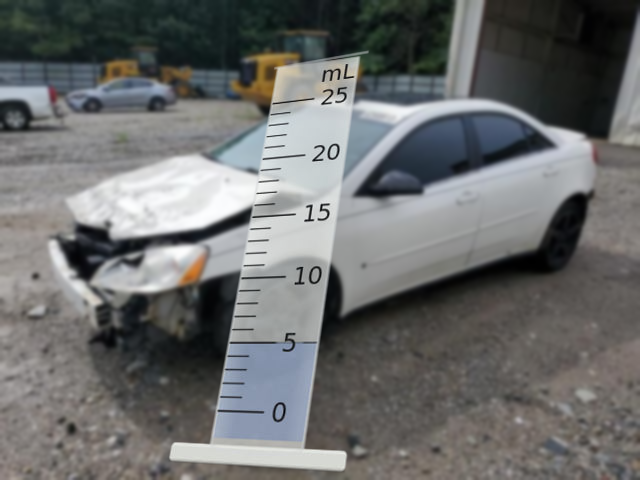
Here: 5 (mL)
